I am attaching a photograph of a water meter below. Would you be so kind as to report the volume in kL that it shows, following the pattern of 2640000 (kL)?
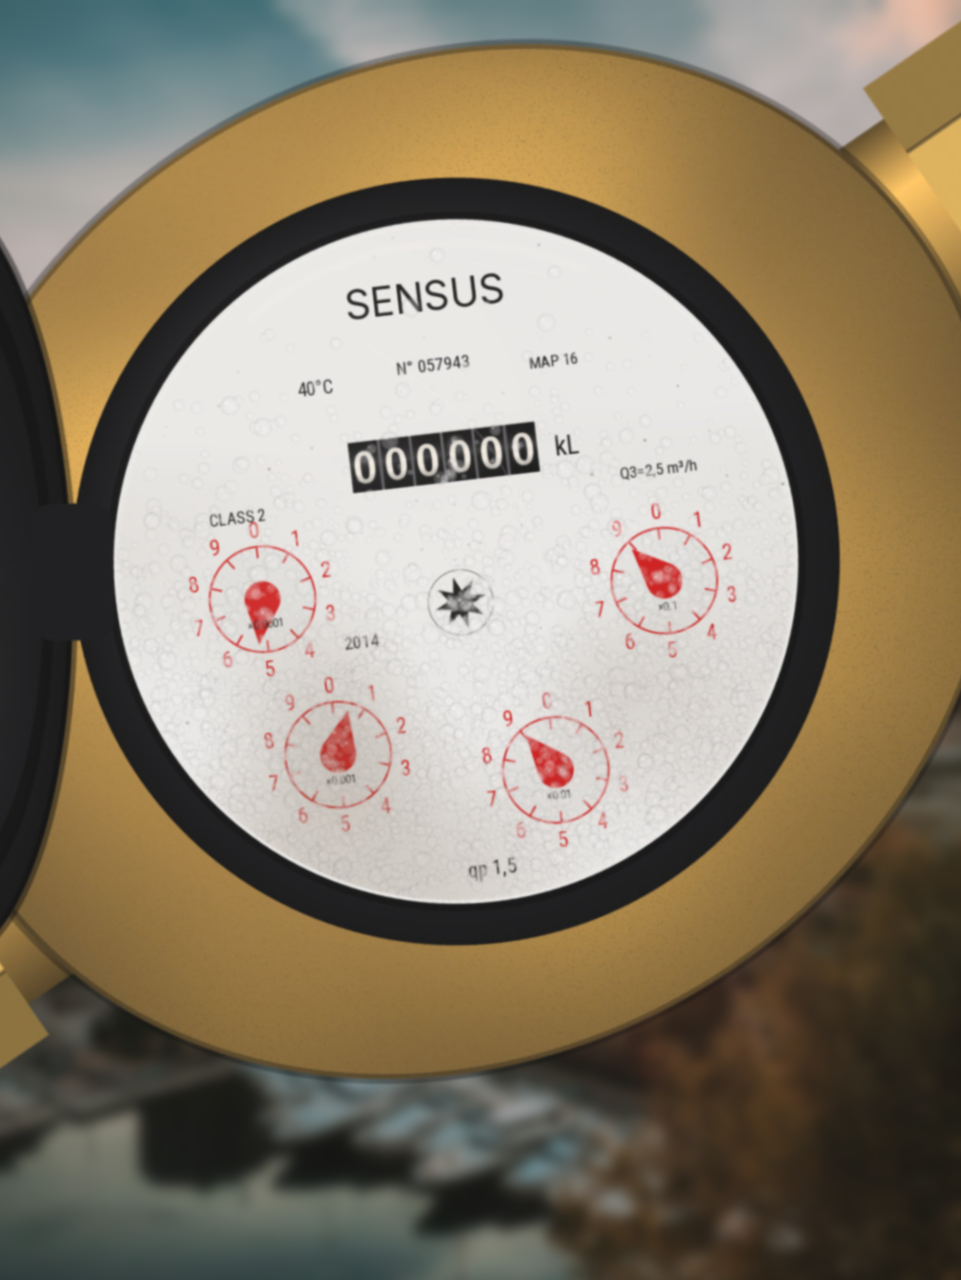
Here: 0.8905 (kL)
